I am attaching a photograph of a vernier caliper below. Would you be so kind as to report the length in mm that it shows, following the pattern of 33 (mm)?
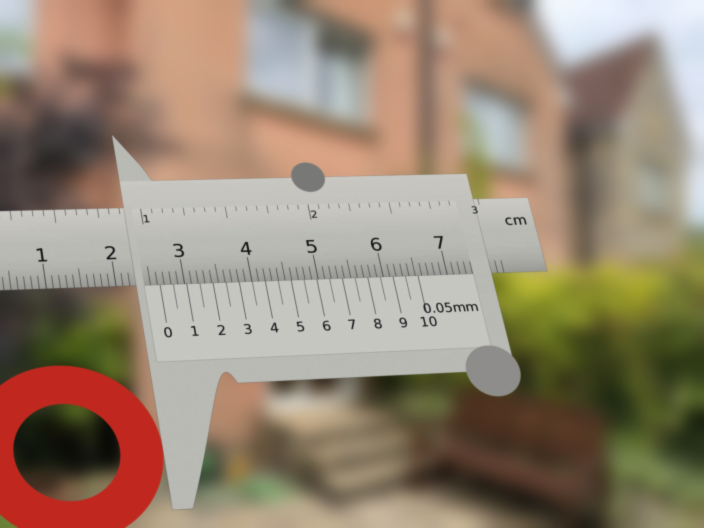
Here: 26.4 (mm)
